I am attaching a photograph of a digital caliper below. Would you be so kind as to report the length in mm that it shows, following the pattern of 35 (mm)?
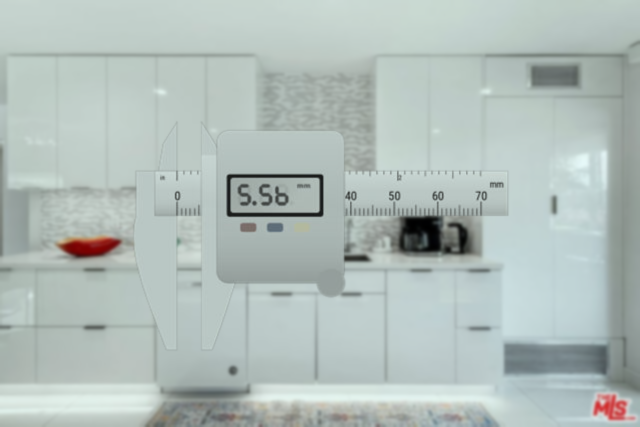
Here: 5.56 (mm)
